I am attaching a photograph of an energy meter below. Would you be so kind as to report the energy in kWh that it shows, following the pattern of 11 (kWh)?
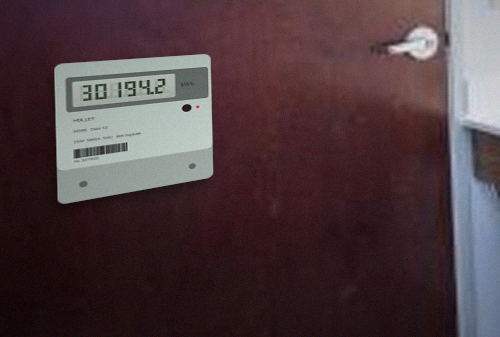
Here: 30194.2 (kWh)
